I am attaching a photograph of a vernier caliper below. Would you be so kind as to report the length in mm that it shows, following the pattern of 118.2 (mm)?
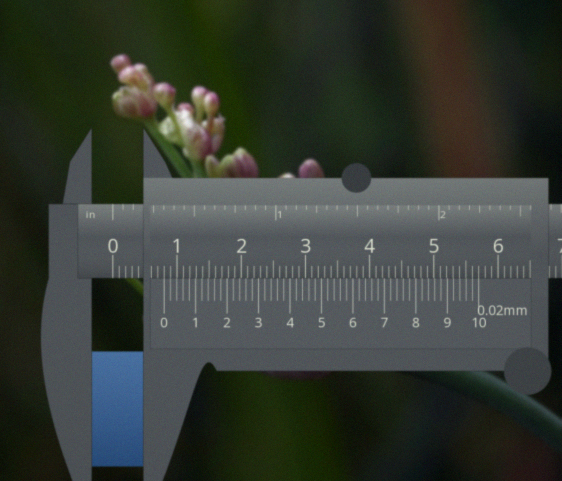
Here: 8.0 (mm)
